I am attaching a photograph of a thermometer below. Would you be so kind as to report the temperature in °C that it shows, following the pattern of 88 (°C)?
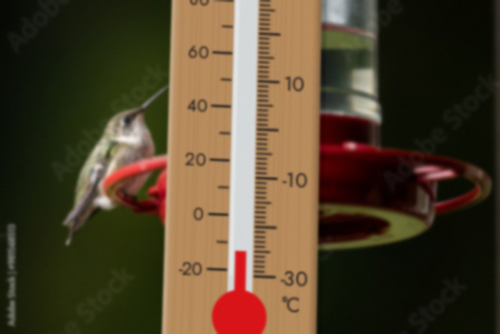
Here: -25 (°C)
